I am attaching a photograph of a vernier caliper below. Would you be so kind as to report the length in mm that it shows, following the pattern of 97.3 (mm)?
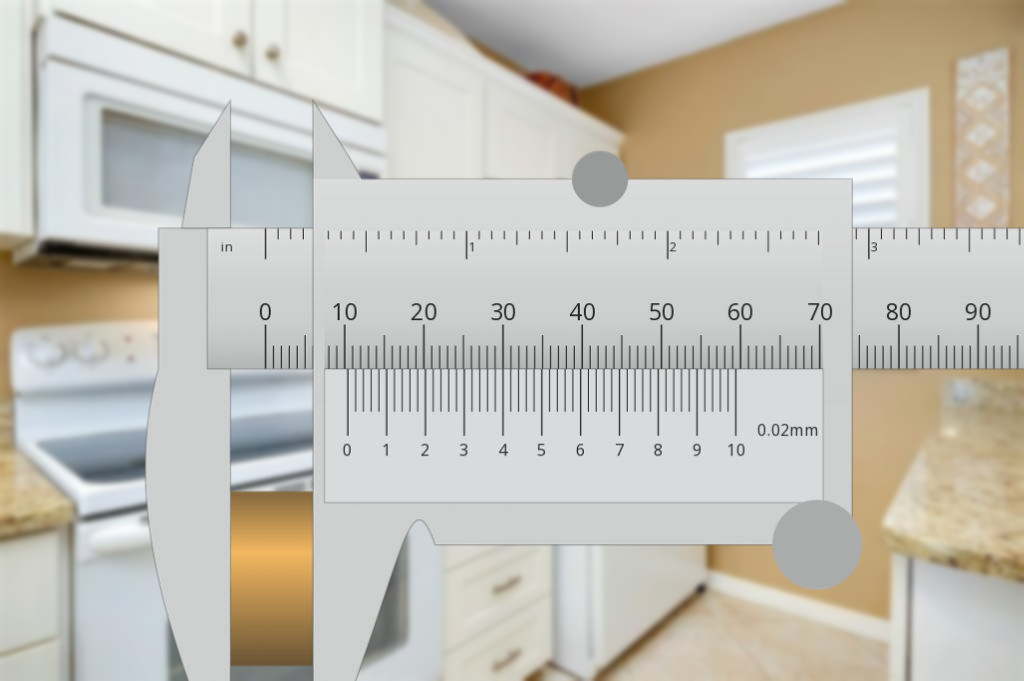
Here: 10.4 (mm)
